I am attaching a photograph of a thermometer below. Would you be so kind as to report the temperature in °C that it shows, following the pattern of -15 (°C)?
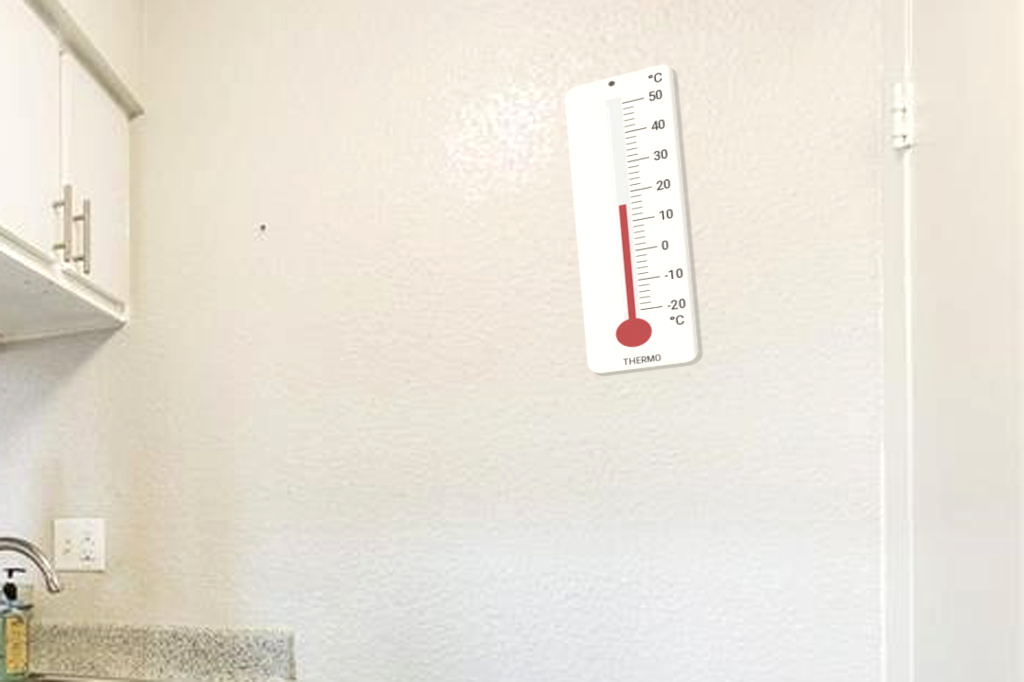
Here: 16 (°C)
